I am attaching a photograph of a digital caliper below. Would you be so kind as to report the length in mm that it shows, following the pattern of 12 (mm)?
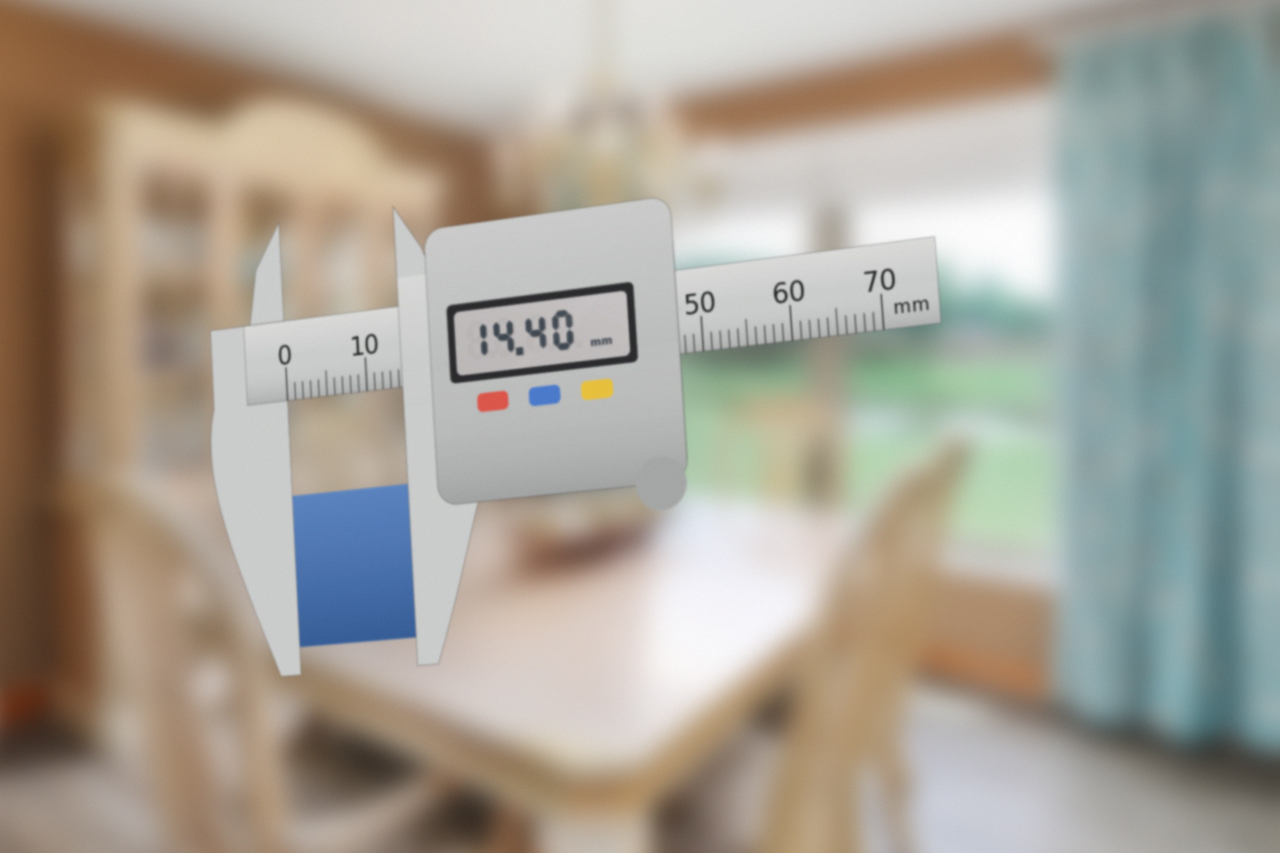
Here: 14.40 (mm)
